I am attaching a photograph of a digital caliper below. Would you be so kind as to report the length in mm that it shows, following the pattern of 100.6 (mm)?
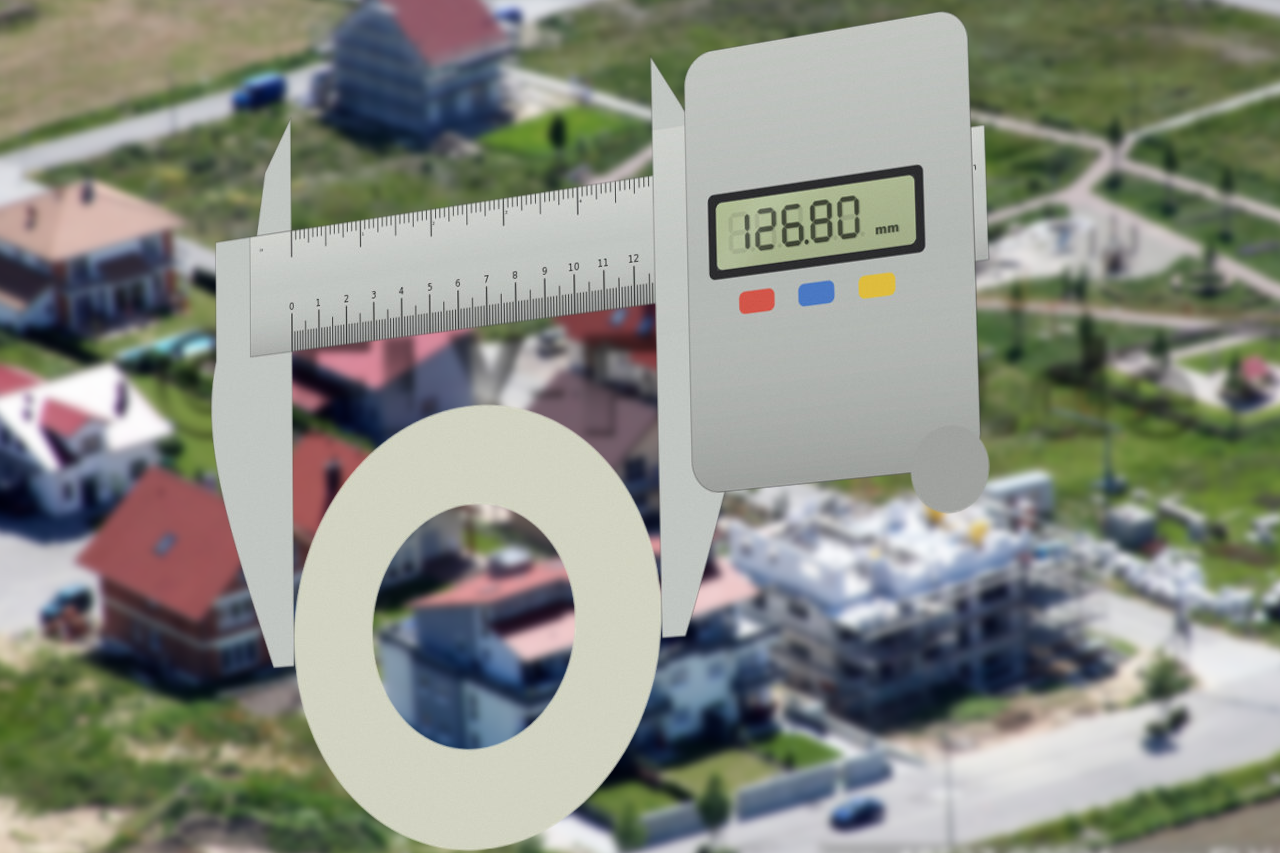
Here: 126.80 (mm)
